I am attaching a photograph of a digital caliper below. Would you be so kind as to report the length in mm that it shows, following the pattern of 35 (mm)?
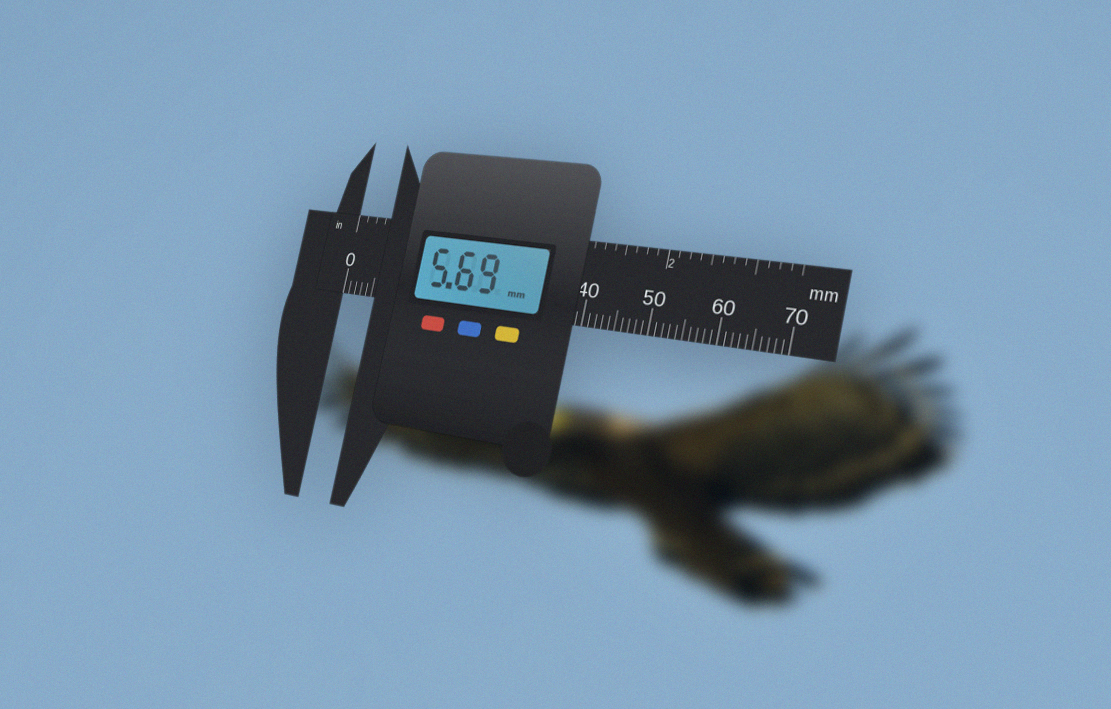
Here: 5.69 (mm)
